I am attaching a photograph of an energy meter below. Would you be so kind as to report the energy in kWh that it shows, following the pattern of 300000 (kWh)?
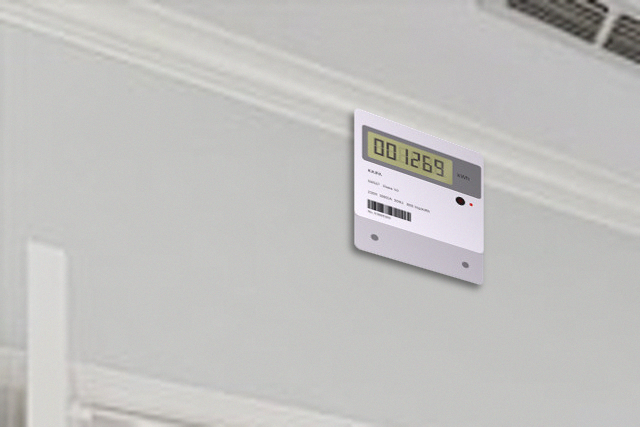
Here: 1269 (kWh)
